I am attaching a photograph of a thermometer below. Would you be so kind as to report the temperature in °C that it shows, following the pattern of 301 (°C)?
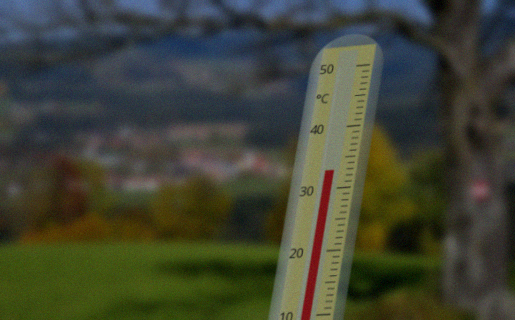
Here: 33 (°C)
